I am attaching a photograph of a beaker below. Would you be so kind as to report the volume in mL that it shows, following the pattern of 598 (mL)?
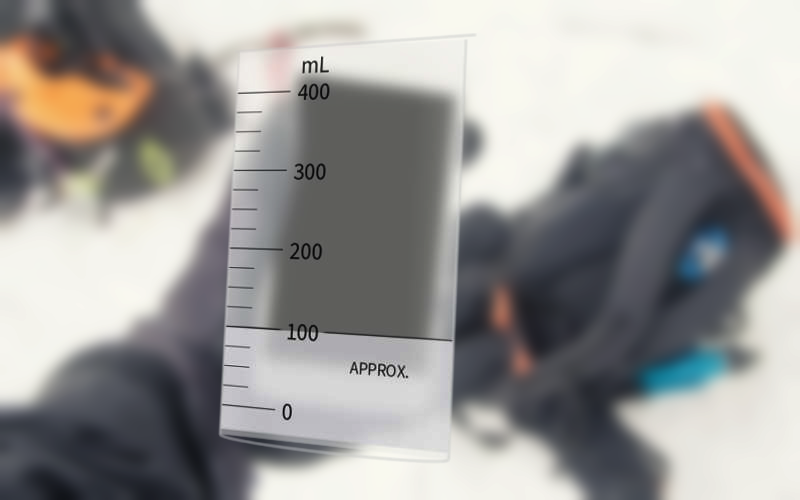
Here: 100 (mL)
